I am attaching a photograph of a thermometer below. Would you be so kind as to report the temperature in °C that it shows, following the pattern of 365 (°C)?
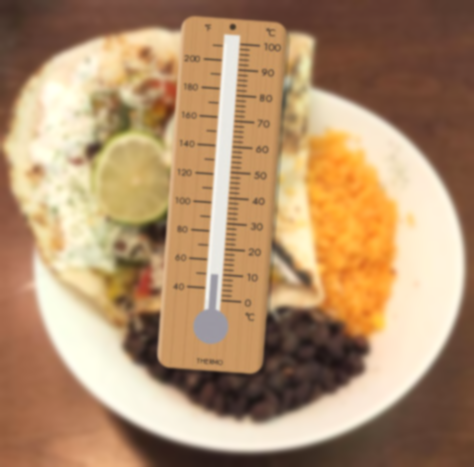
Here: 10 (°C)
